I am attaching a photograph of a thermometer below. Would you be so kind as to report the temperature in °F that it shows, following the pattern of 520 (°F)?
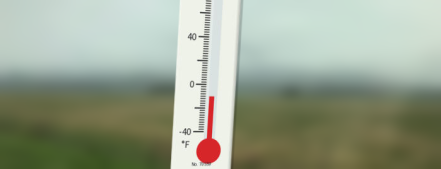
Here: -10 (°F)
